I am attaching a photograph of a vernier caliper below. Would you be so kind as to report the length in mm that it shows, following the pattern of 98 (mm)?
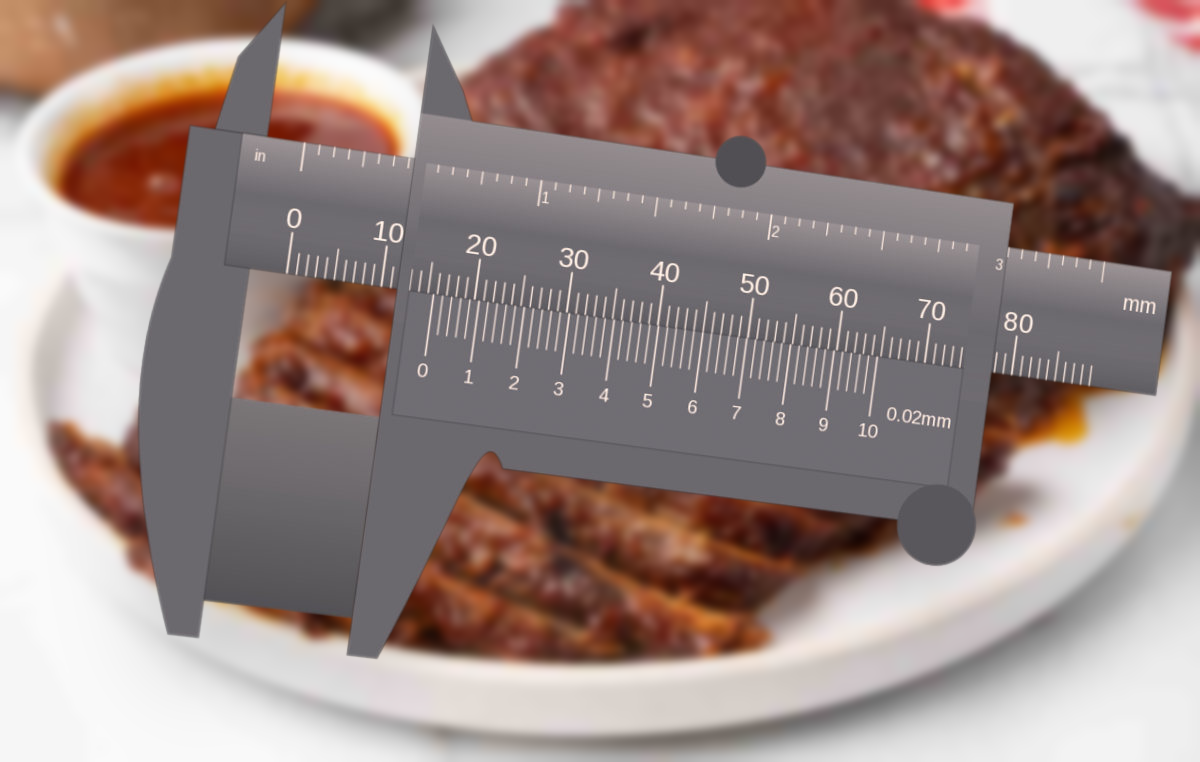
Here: 15.6 (mm)
